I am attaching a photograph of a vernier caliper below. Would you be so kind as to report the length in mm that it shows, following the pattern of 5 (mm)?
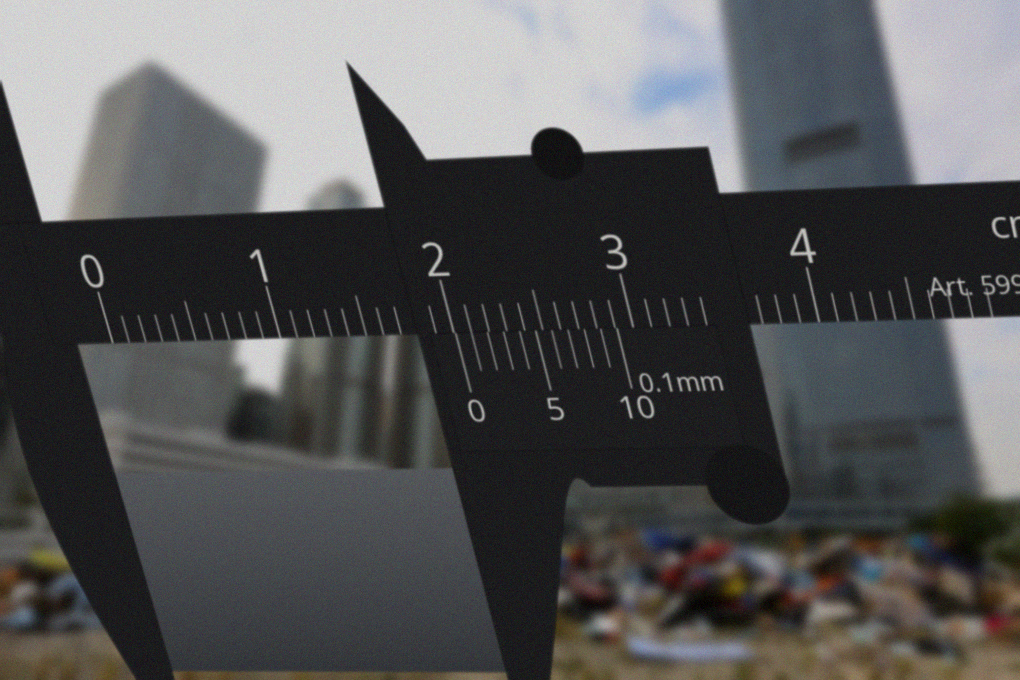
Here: 20.1 (mm)
